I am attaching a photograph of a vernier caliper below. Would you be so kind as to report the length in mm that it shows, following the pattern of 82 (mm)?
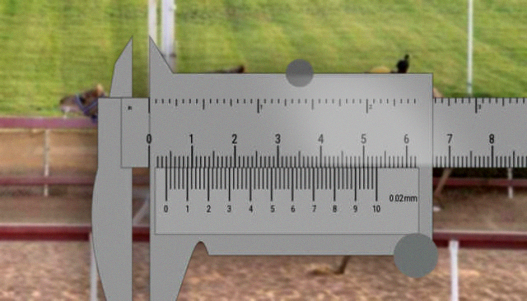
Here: 4.0 (mm)
